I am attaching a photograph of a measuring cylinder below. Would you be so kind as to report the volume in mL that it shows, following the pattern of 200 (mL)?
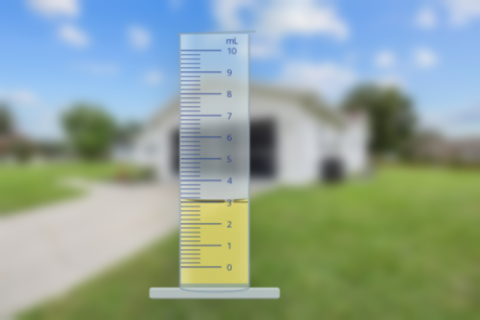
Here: 3 (mL)
